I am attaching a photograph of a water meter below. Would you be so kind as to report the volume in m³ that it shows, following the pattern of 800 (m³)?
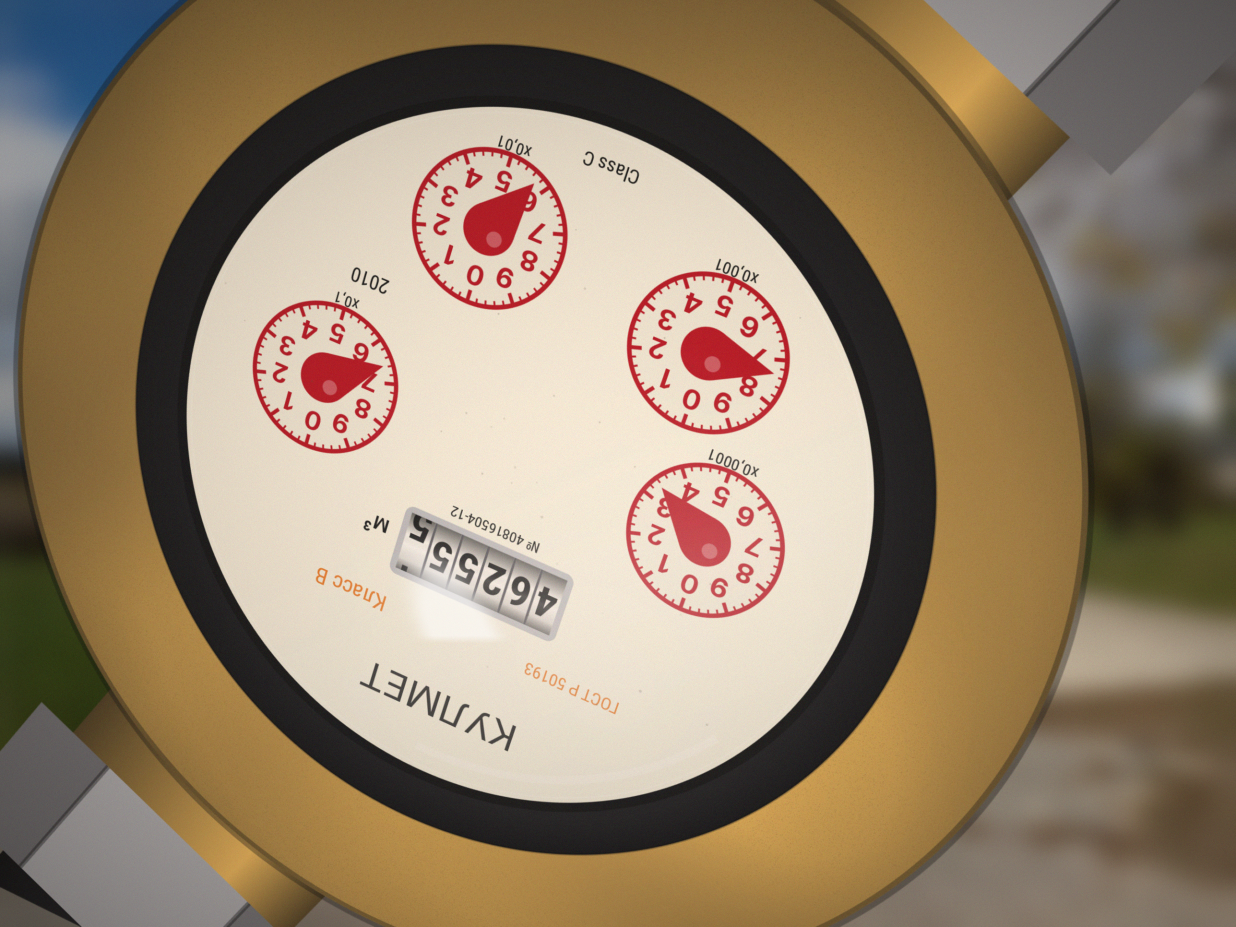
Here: 462554.6573 (m³)
